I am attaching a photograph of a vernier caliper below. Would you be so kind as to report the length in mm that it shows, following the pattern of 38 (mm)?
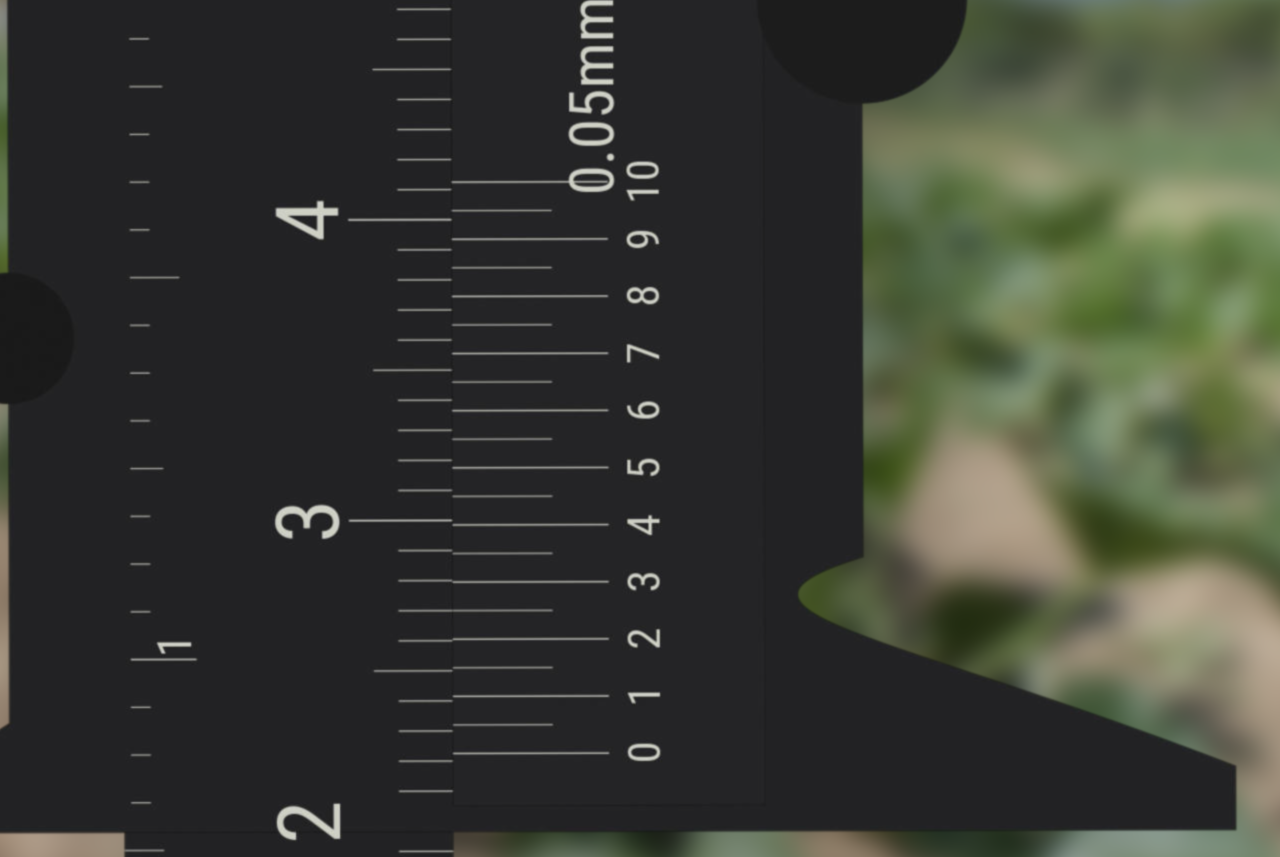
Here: 22.25 (mm)
